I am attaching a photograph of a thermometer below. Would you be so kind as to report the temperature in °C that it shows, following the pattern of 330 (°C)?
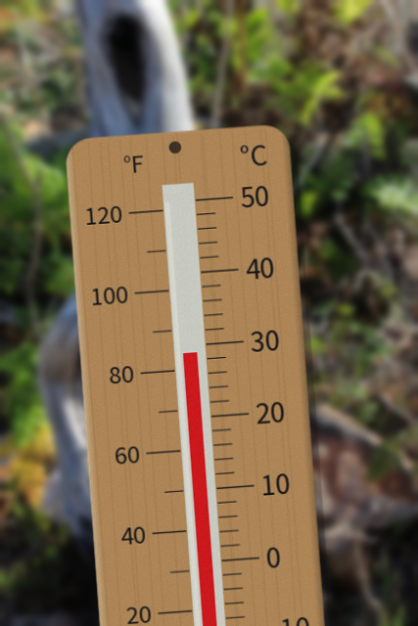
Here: 29 (°C)
